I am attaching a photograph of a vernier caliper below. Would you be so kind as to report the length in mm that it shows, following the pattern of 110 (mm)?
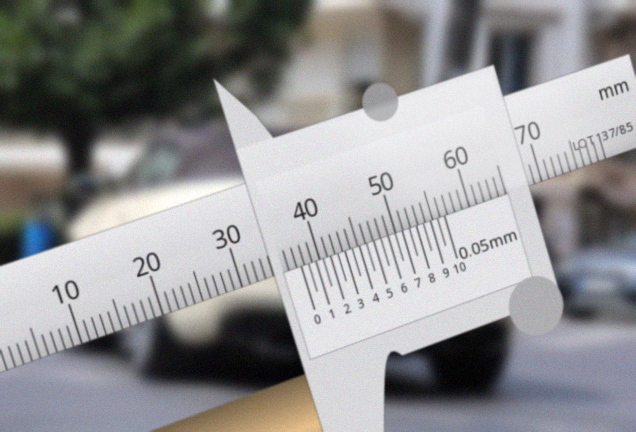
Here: 37.6 (mm)
